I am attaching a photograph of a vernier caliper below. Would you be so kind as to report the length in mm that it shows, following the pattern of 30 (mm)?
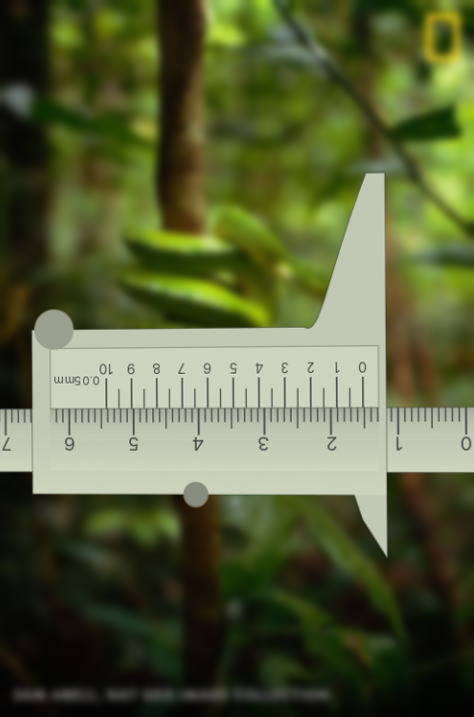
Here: 15.2 (mm)
